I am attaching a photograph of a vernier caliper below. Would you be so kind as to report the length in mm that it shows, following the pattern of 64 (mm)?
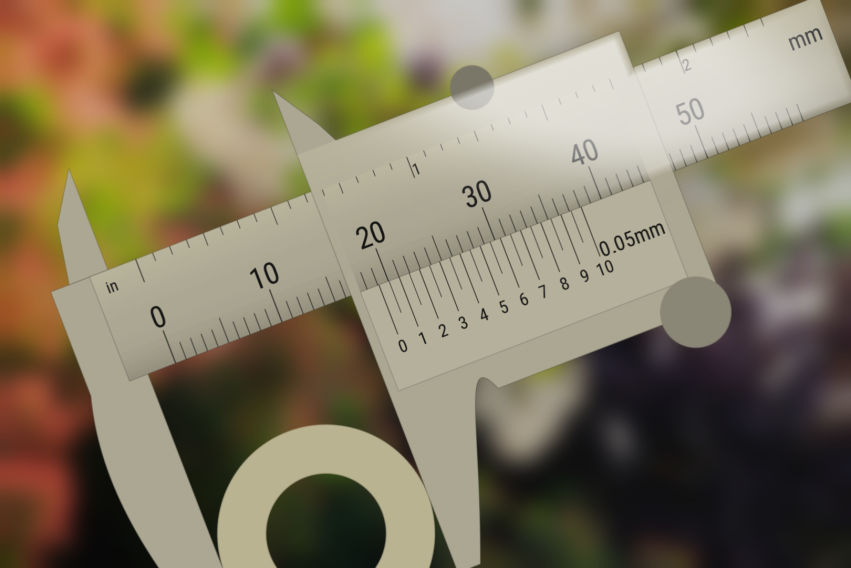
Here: 19.1 (mm)
